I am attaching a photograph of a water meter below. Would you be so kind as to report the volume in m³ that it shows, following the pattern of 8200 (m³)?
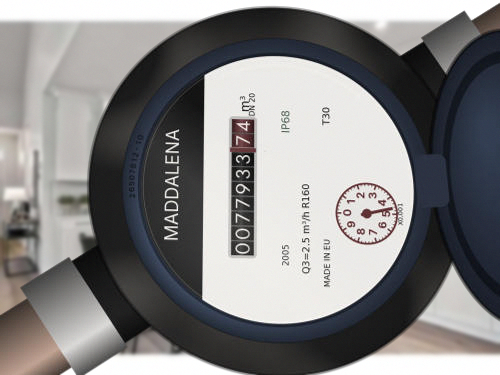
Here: 77933.744 (m³)
